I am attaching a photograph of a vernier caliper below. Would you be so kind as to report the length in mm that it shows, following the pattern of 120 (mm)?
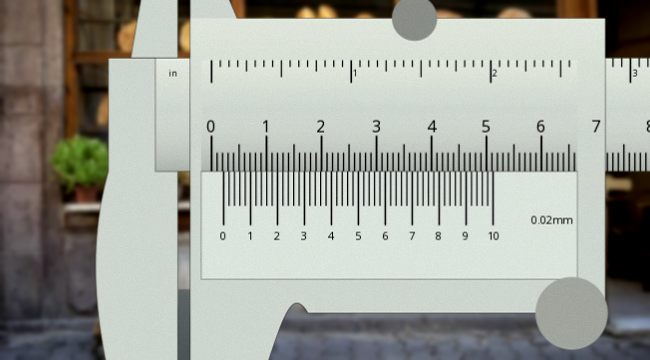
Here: 2.2 (mm)
